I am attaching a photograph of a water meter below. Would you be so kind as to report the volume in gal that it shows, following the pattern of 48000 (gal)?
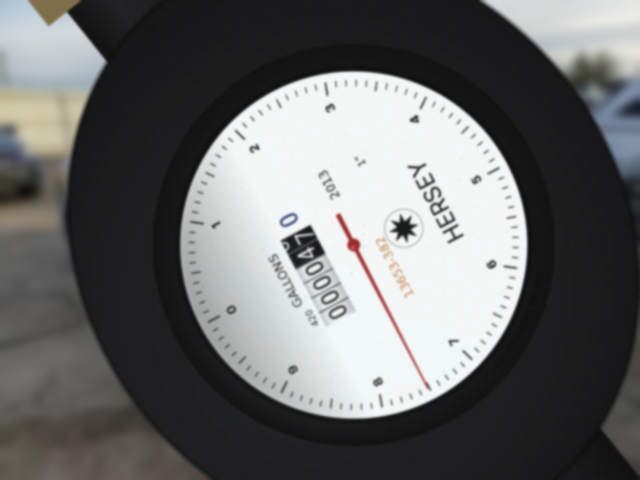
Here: 467.5 (gal)
